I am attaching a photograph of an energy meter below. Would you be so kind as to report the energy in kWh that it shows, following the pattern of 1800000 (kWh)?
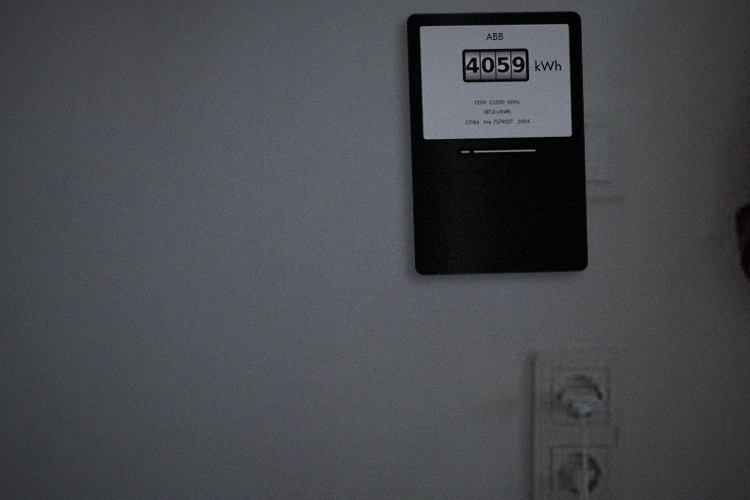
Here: 4059 (kWh)
